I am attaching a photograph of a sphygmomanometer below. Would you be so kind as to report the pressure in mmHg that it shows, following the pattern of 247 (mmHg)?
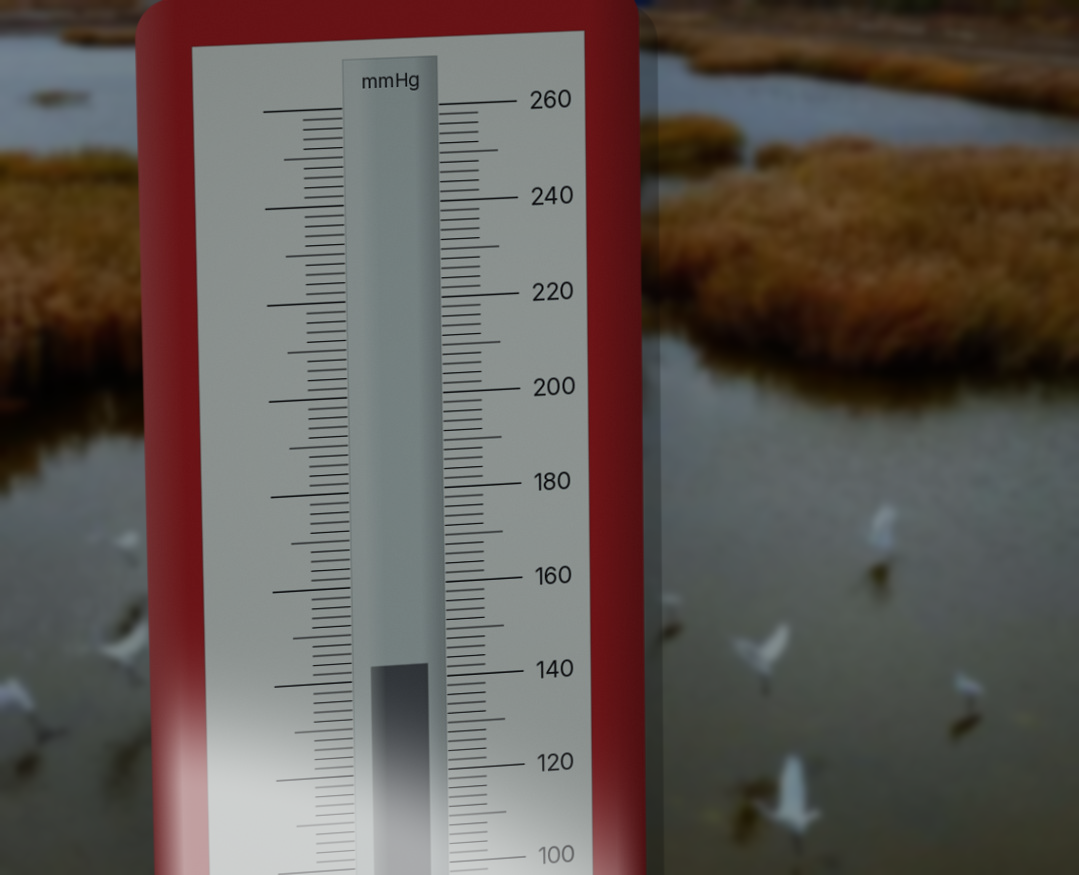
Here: 143 (mmHg)
